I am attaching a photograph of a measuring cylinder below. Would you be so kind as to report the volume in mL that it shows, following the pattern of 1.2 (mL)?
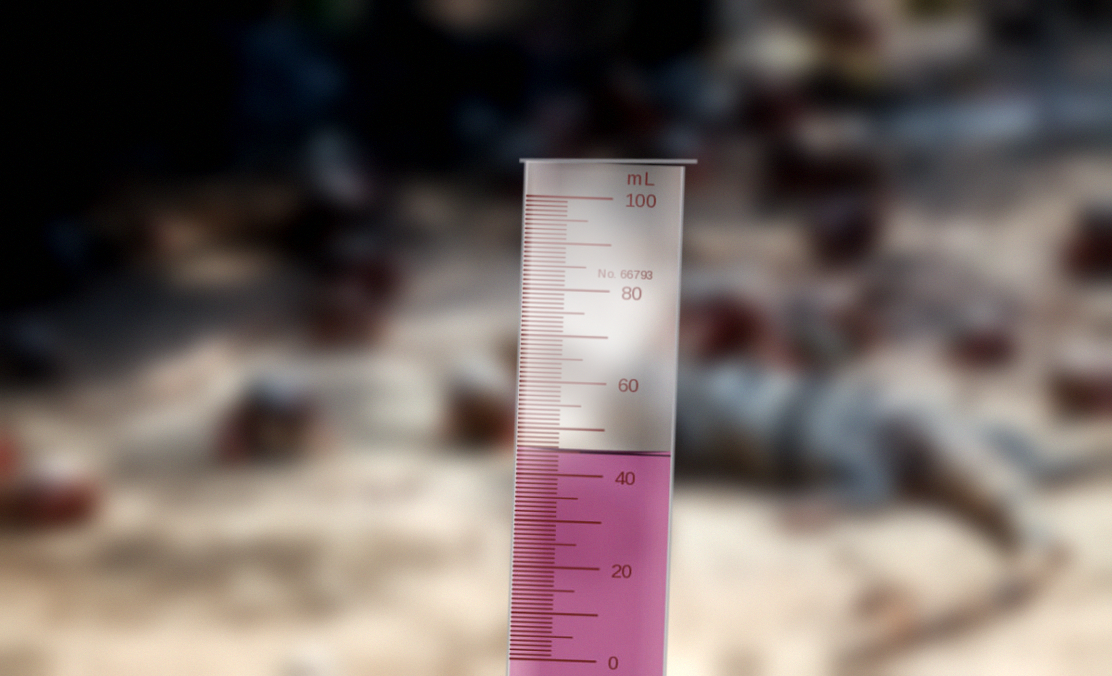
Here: 45 (mL)
